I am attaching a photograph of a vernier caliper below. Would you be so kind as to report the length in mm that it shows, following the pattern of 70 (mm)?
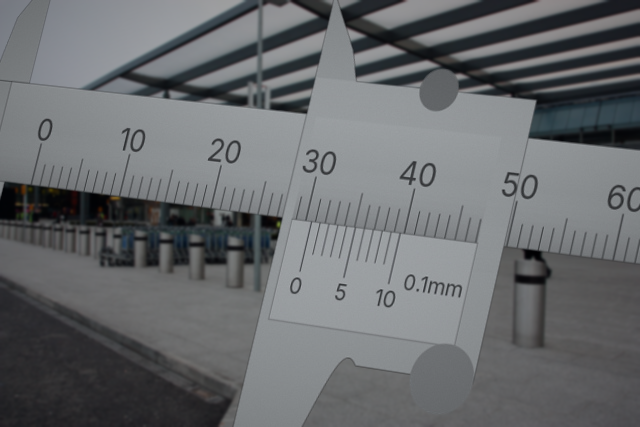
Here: 30.6 (mm)
